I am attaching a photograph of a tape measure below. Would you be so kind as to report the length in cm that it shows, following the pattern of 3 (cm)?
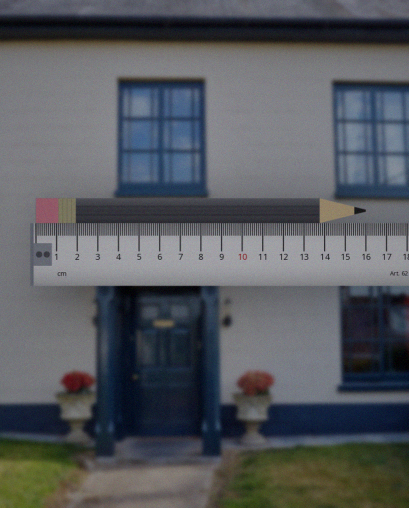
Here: 16 (cm)
